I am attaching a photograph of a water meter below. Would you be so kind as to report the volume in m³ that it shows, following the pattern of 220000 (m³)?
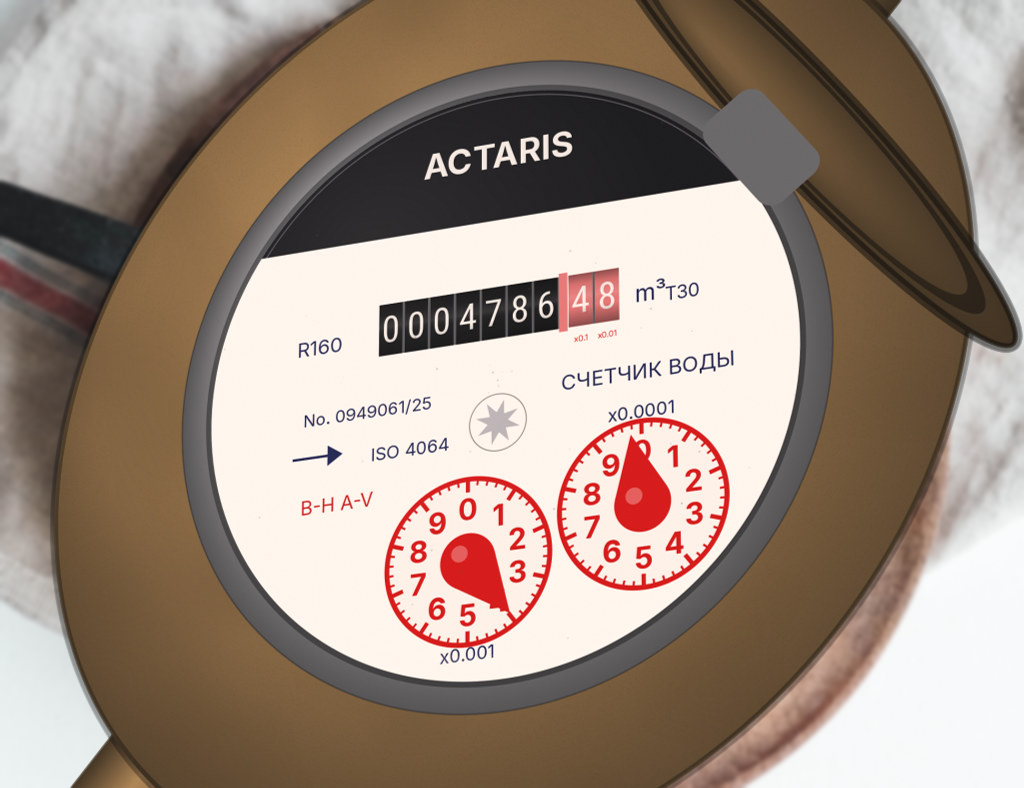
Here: 4786.4839 (m³)
